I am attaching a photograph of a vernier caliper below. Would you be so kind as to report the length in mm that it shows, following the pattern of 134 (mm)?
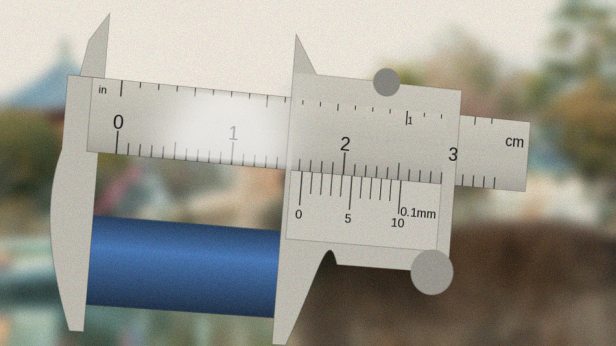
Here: 16.3 (mm)
